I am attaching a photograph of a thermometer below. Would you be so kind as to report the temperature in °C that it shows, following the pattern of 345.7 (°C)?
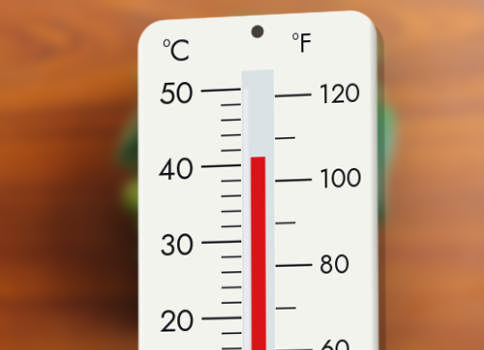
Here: 41 (°C)
